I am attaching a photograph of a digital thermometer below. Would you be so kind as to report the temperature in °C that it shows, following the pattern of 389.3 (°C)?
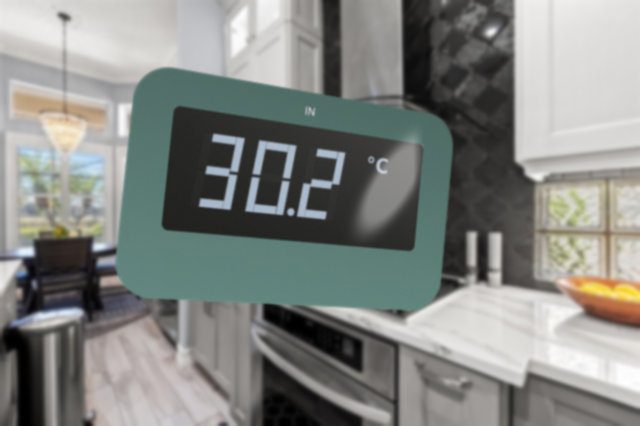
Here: 30.2 (°C)
